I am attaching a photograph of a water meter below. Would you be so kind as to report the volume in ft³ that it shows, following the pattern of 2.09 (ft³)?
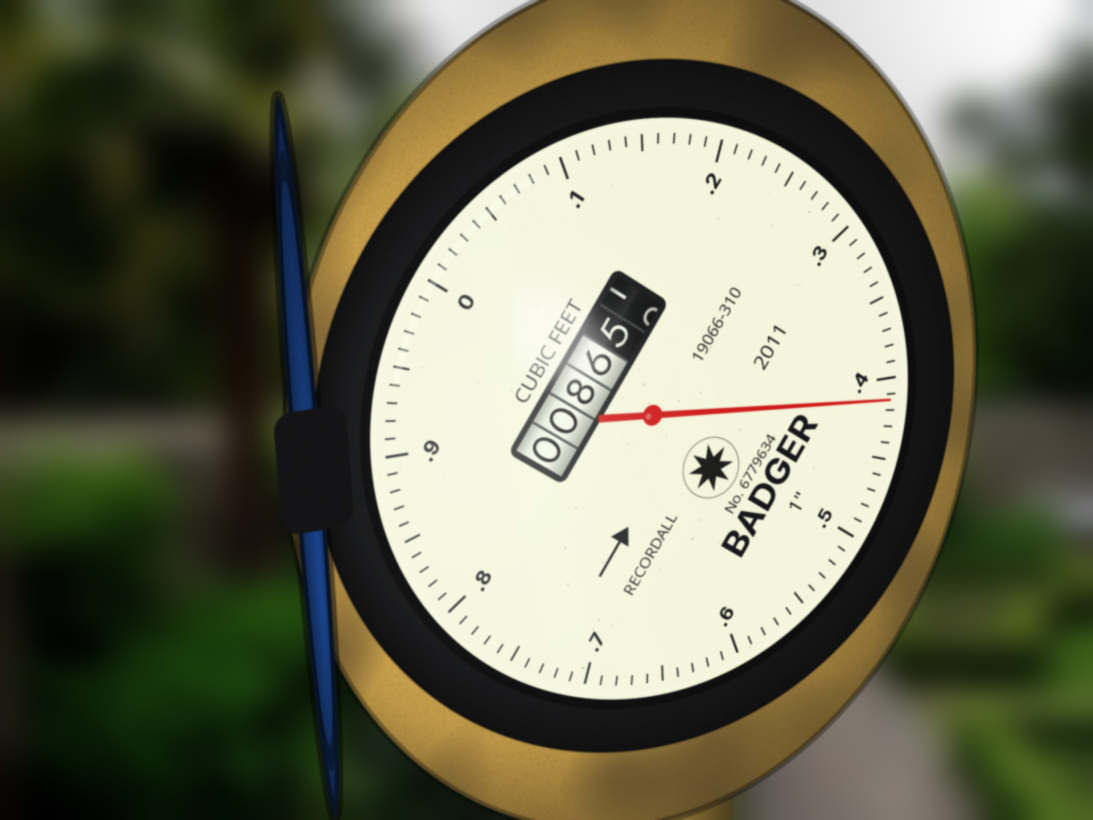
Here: 8651.41 (ft³)
